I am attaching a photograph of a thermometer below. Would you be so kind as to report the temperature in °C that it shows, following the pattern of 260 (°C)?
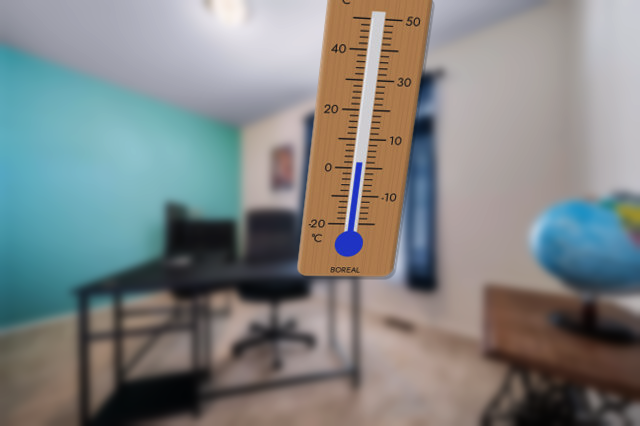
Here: 2 (°C)
